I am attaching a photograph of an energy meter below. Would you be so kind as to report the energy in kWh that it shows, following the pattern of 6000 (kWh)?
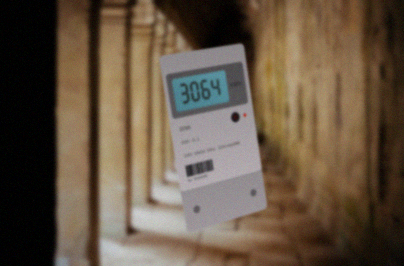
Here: 3064 (kWh)
